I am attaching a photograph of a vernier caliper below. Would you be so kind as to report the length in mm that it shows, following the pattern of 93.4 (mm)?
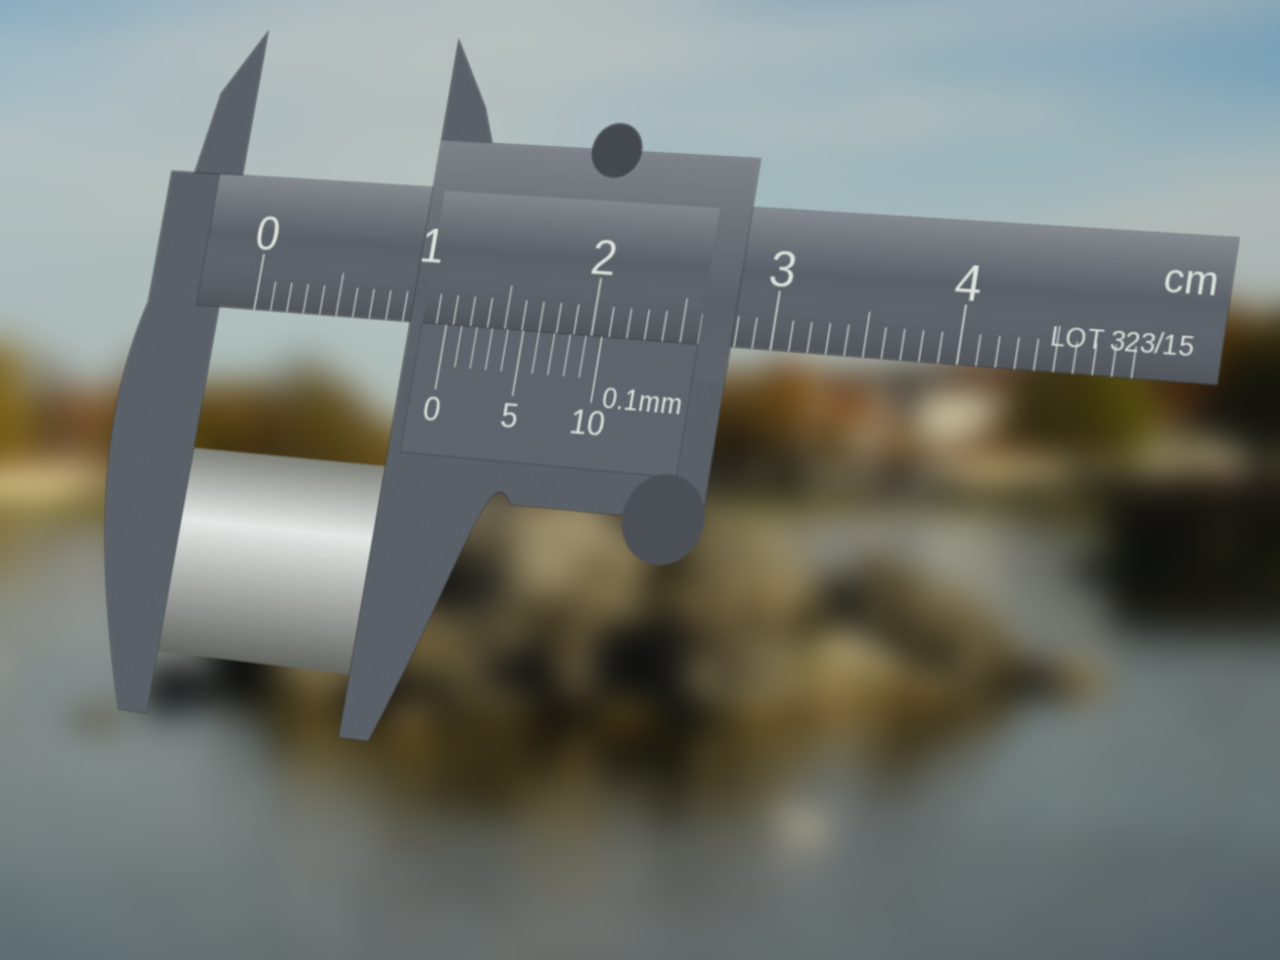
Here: 11.6 (mm)
